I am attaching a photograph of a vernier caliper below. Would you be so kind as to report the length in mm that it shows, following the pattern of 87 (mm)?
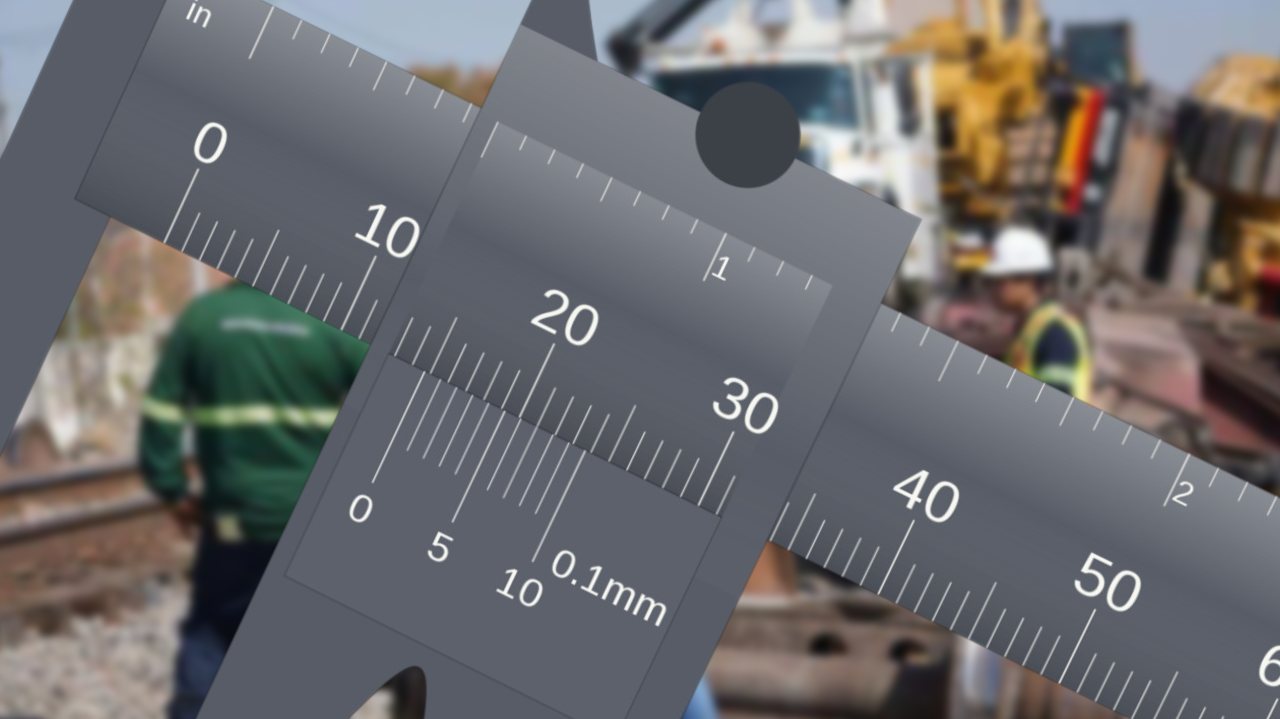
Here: 14.7 (mm)
